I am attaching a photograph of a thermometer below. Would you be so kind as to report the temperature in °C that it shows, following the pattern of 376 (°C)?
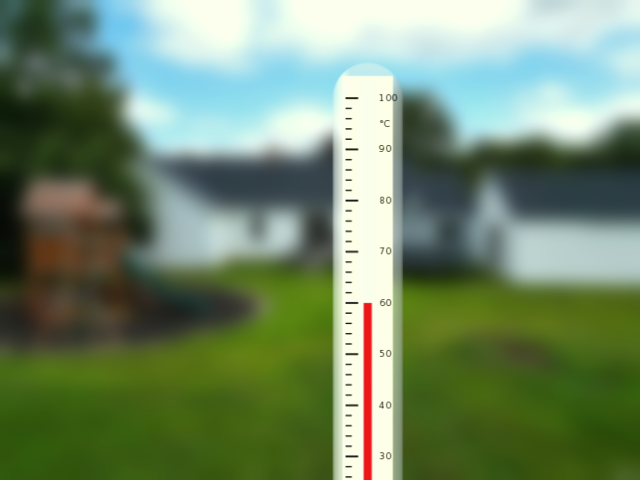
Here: 60 (°C)
